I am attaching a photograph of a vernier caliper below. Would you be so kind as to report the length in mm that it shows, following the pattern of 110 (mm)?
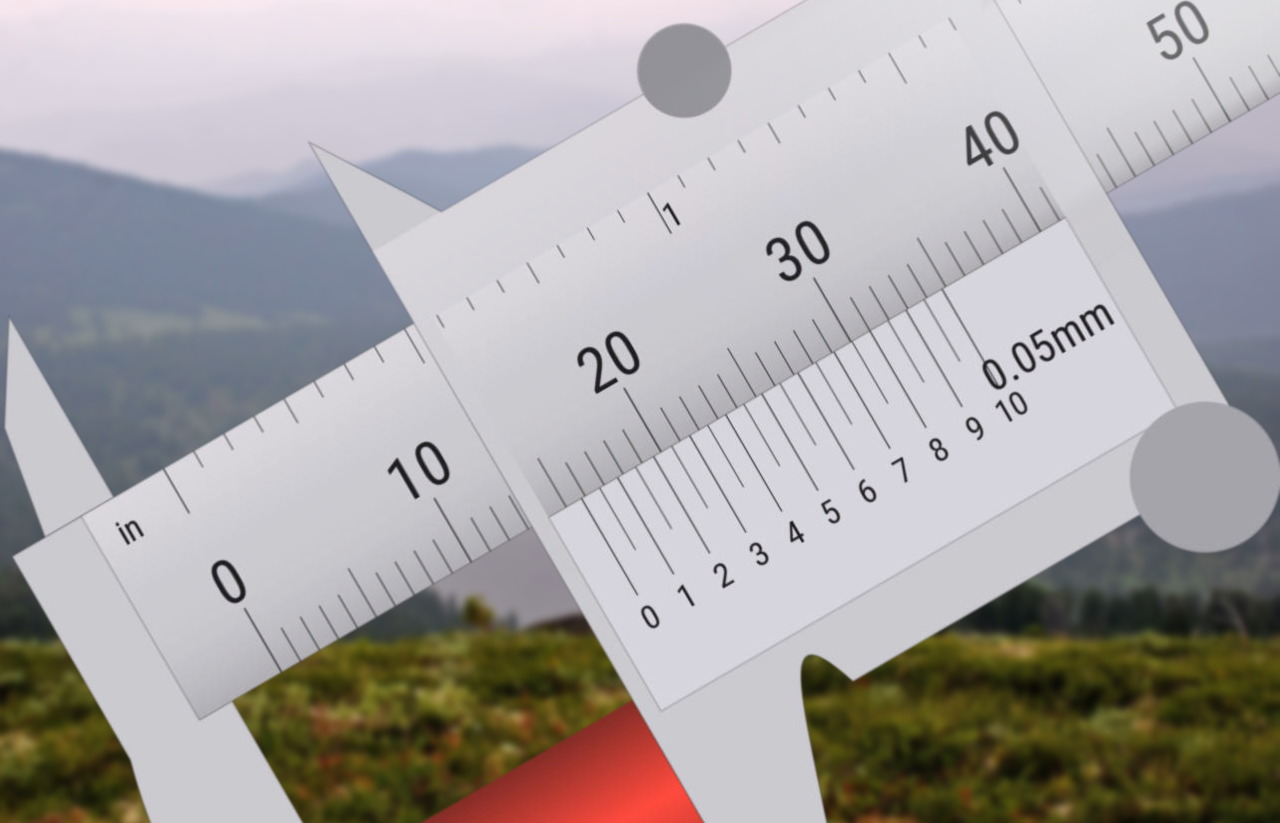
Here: 15.8 (mm)
